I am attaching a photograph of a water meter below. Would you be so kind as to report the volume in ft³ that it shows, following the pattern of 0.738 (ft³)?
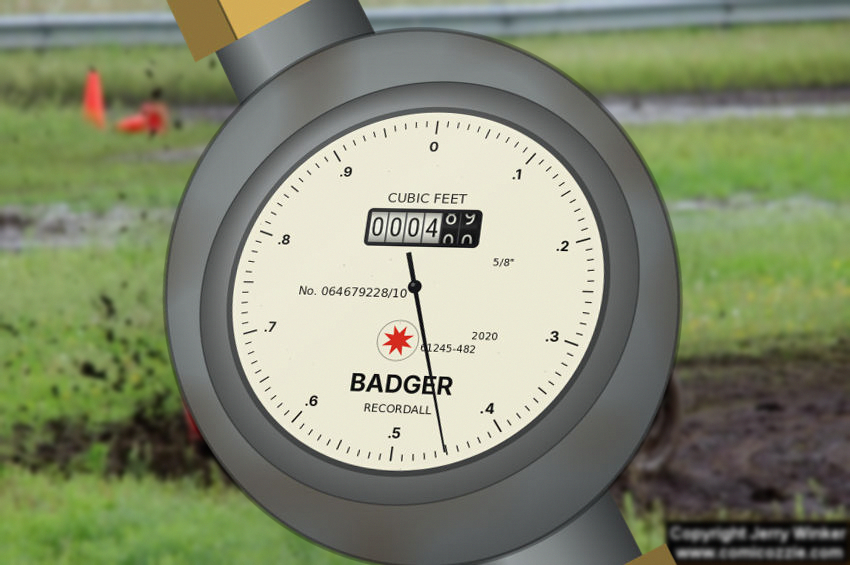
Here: 489.45 (ft³)
